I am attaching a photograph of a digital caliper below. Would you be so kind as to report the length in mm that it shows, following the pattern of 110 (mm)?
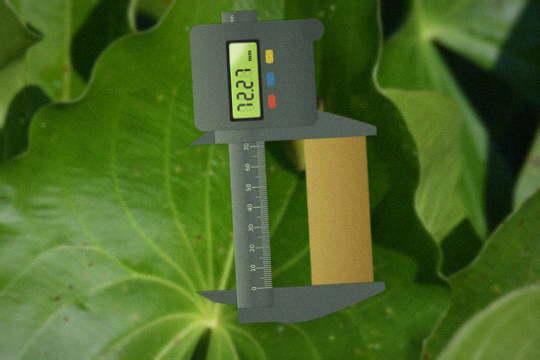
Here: 72.27 (mm)
